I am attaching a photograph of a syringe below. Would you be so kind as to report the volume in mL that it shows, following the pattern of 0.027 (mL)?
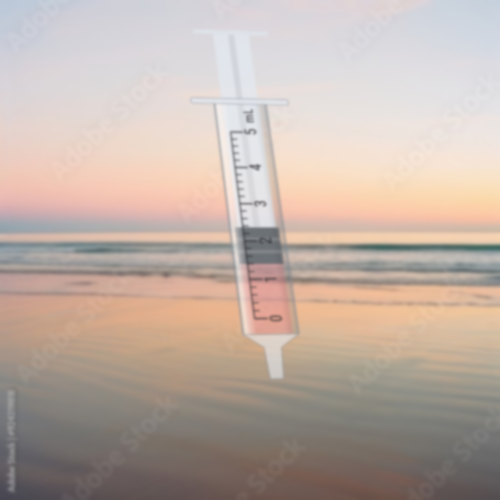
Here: 1.4 (mL)
